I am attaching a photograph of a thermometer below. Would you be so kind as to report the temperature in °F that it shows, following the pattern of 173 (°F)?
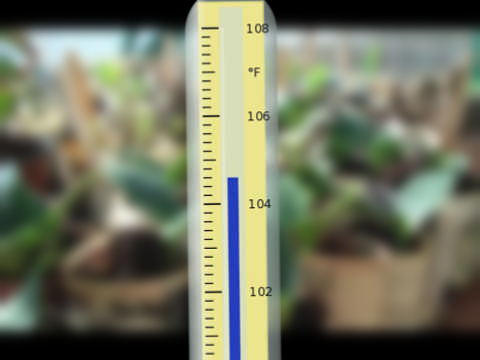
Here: 104.6 (°F)
